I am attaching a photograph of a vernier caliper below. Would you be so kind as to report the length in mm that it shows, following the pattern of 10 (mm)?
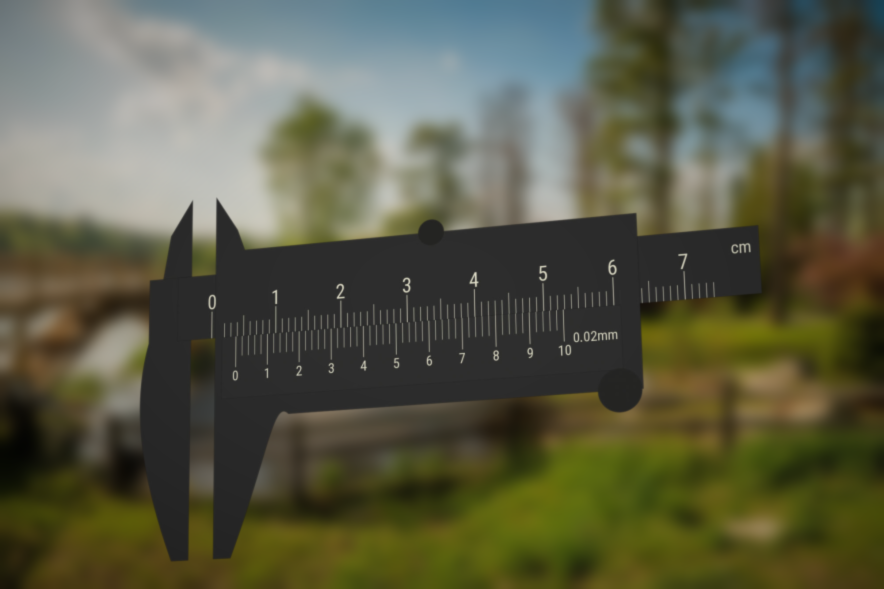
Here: 3.8 (mm)
